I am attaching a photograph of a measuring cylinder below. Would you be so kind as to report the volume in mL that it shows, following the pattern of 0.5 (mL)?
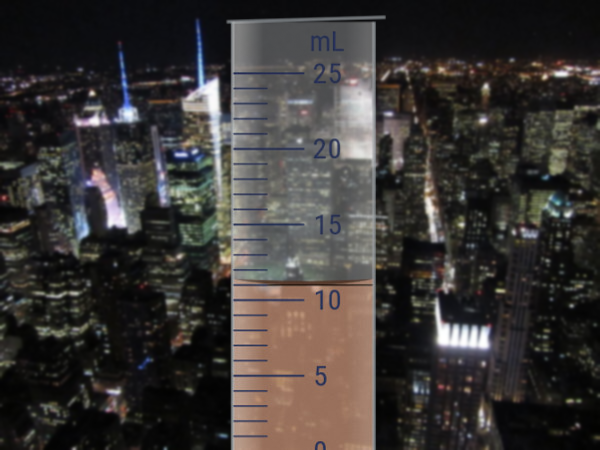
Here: 11 (mL)
